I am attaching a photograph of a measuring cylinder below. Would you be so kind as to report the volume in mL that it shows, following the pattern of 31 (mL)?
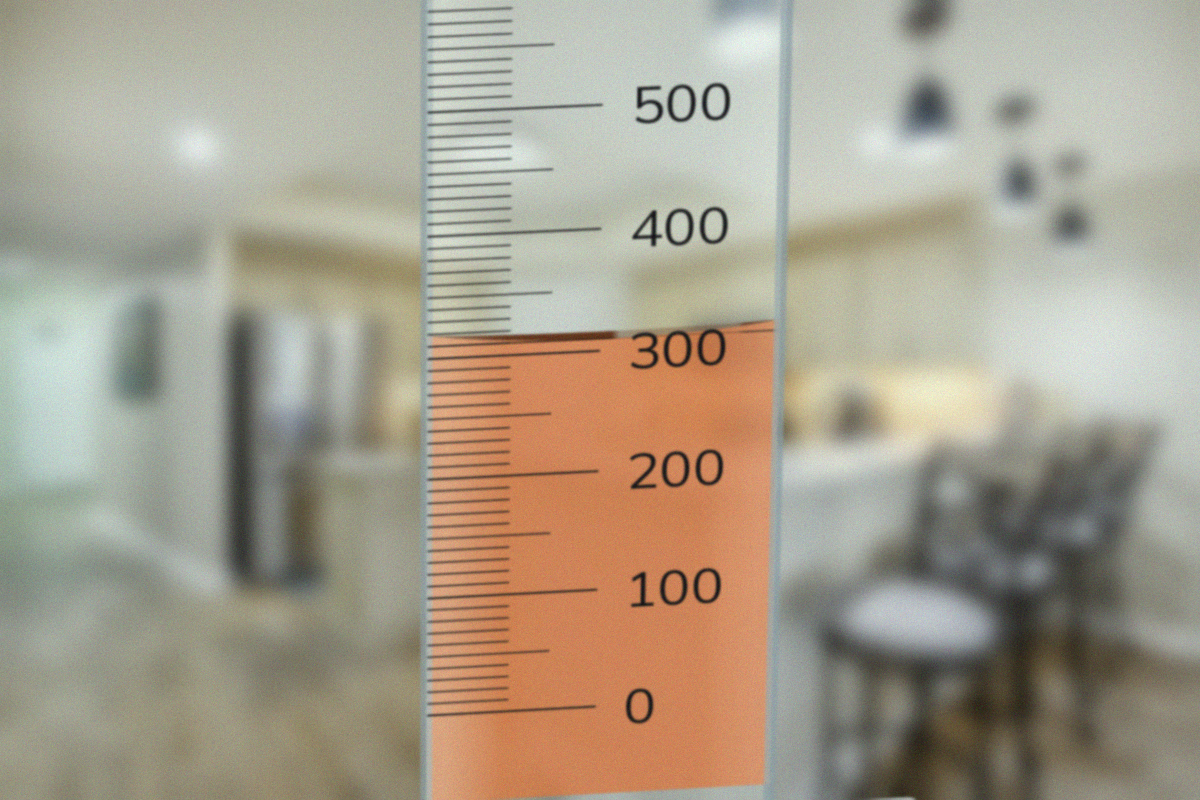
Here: 310 (mL)
